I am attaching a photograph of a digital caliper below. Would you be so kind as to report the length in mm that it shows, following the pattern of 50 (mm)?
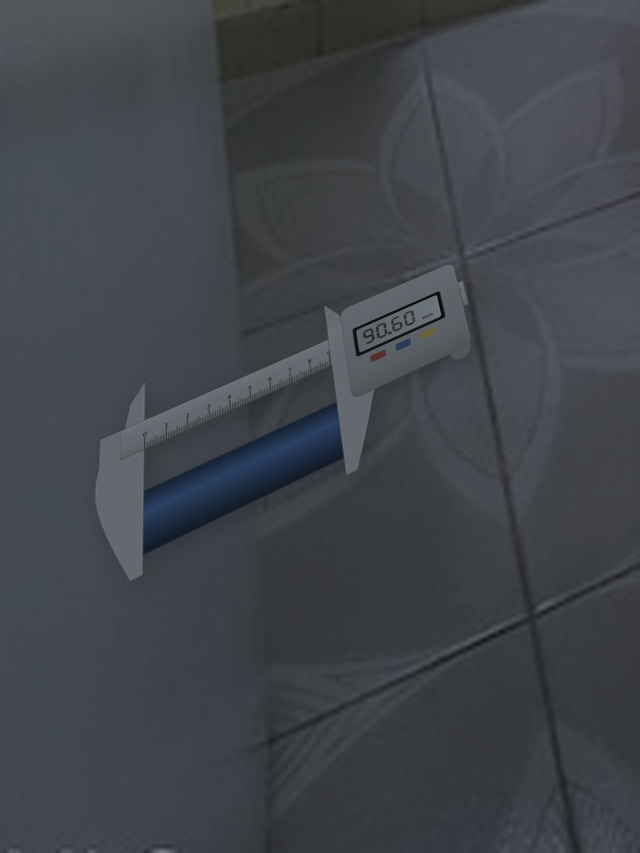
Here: 90.60 (mm)
